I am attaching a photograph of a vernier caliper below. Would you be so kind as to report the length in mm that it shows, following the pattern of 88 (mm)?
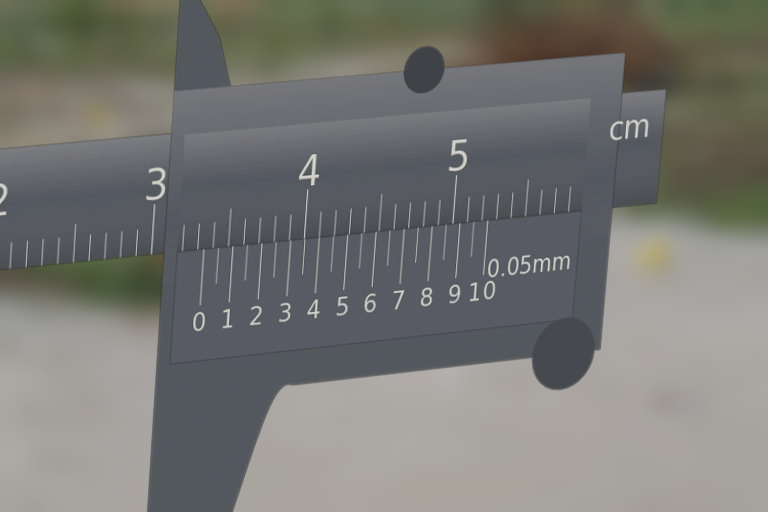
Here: 33.4 (mm)
